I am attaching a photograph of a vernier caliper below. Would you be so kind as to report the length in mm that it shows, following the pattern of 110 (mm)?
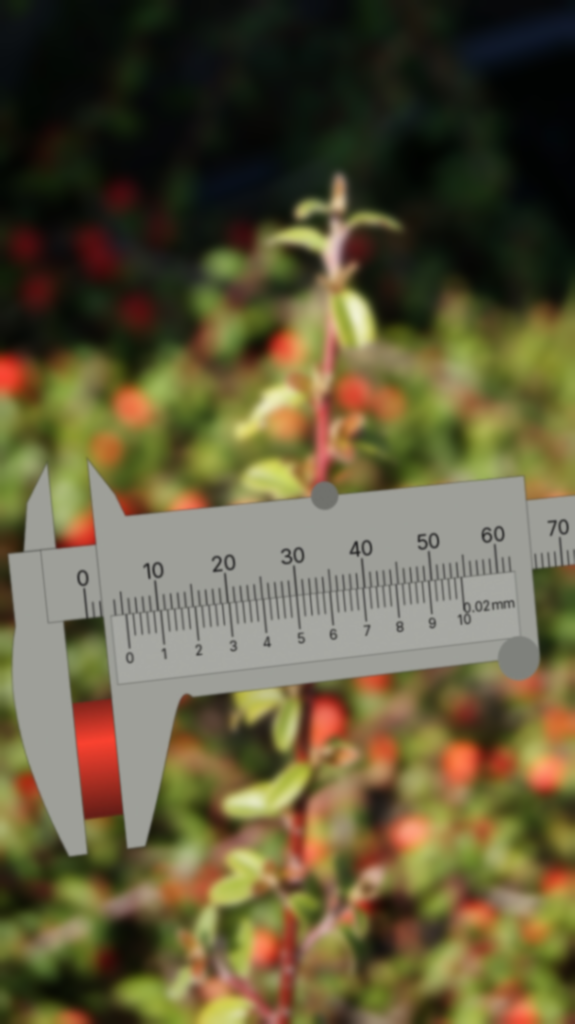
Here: 5.5 (mm)
